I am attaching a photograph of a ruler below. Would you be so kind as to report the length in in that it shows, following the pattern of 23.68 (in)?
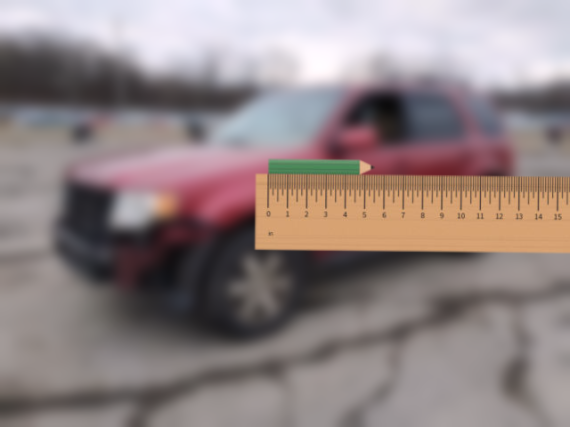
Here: 5.5 (in)
